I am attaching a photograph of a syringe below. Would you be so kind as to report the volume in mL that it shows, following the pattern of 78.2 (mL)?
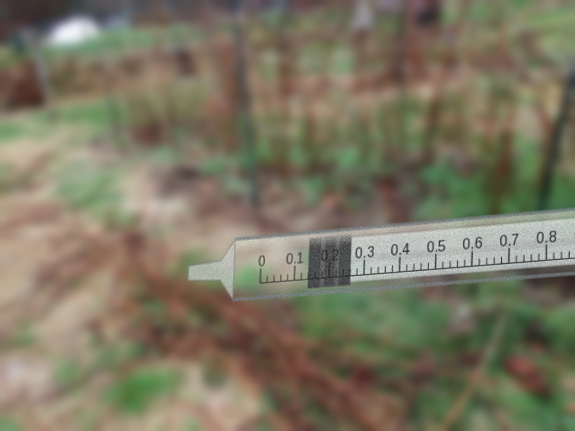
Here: 0.14 (mL)
